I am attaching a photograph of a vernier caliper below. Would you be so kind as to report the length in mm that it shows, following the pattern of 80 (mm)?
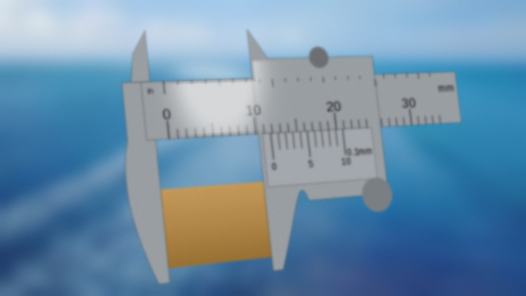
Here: 11.8 (mm)
